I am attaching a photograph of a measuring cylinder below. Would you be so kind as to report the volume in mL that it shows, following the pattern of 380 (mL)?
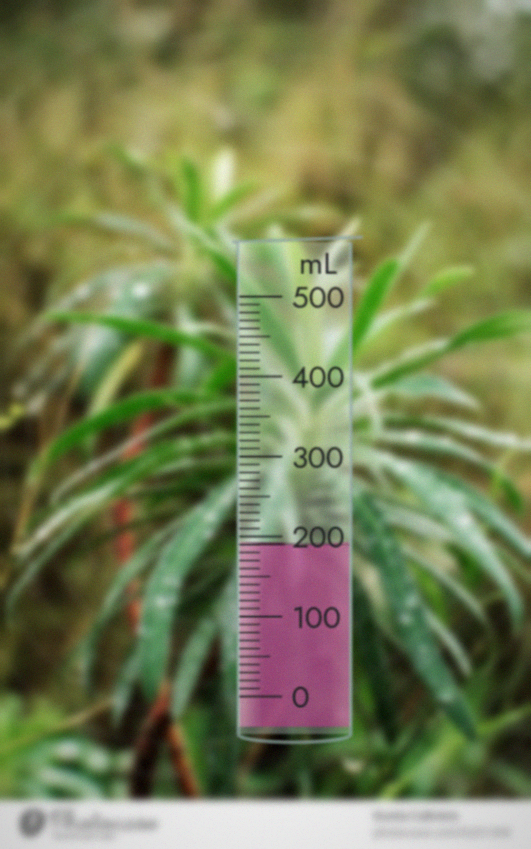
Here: 190 (mL)
